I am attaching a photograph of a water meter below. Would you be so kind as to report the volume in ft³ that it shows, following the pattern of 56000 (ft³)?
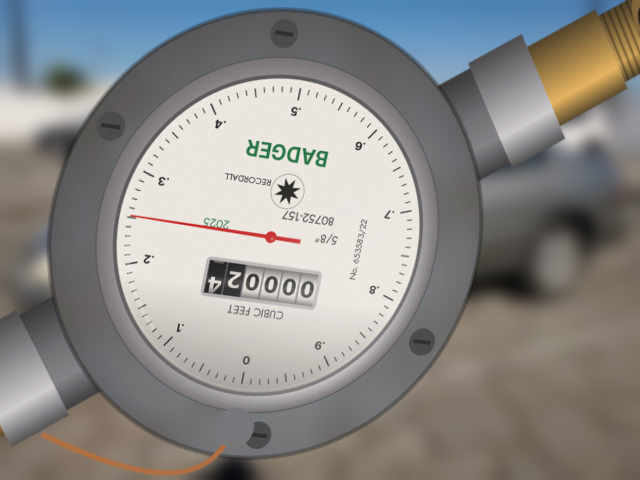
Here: 24.25 (ft³)
